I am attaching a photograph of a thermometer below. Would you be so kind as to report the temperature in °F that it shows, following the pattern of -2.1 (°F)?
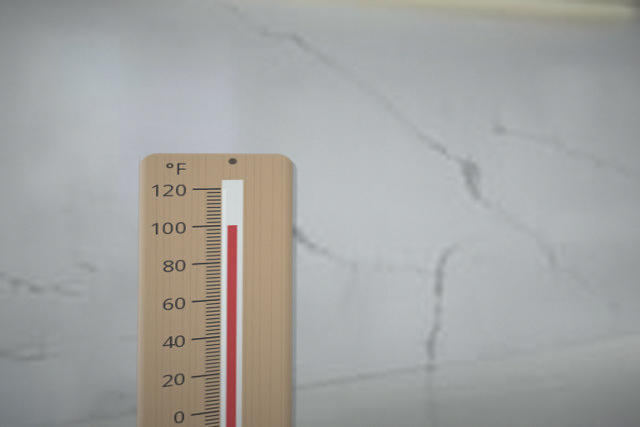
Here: 100 (°F)
